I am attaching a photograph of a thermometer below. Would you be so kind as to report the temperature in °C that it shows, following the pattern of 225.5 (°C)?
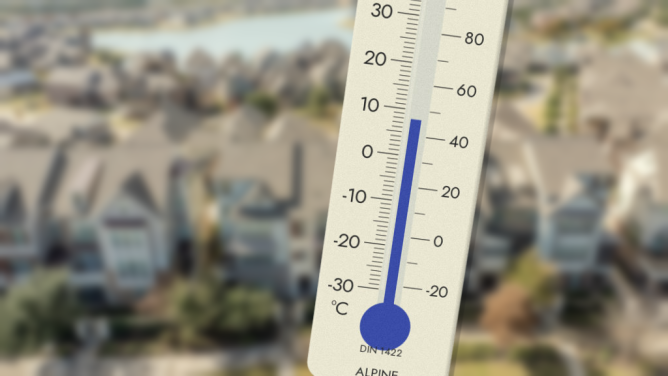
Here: 8 (°C)
